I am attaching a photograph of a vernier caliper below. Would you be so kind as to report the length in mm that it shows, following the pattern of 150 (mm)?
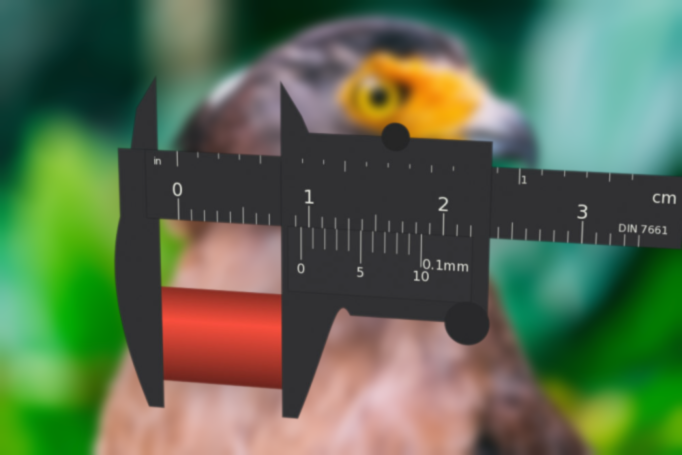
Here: 9.4 (mm)
